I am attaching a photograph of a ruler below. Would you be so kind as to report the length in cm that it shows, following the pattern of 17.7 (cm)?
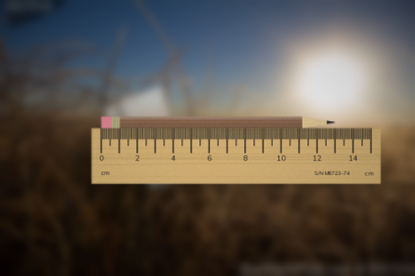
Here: 13 (cm)
